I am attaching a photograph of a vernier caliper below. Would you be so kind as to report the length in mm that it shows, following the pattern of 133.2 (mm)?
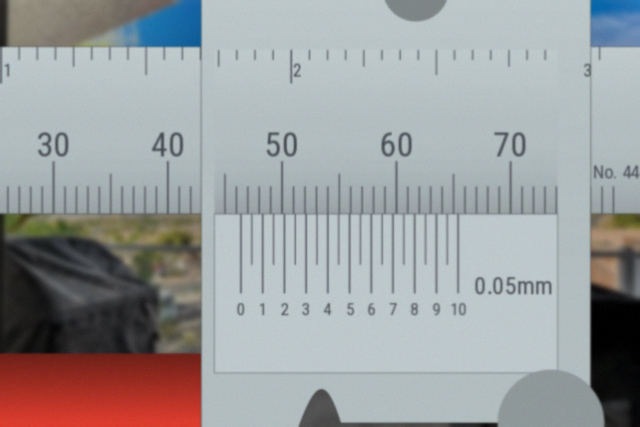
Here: 46.4 (mm)
